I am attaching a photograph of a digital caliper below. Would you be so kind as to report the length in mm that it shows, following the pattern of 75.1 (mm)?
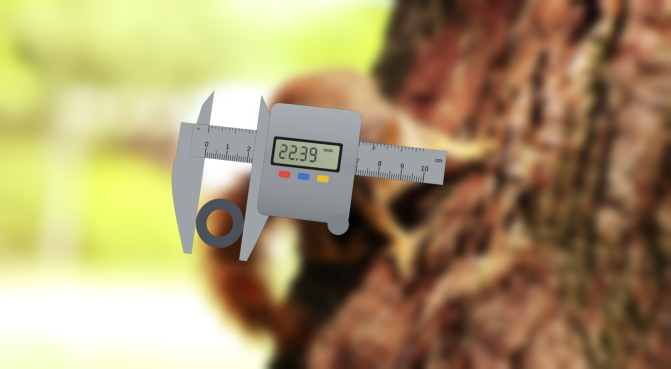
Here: 22.39 (mm)
